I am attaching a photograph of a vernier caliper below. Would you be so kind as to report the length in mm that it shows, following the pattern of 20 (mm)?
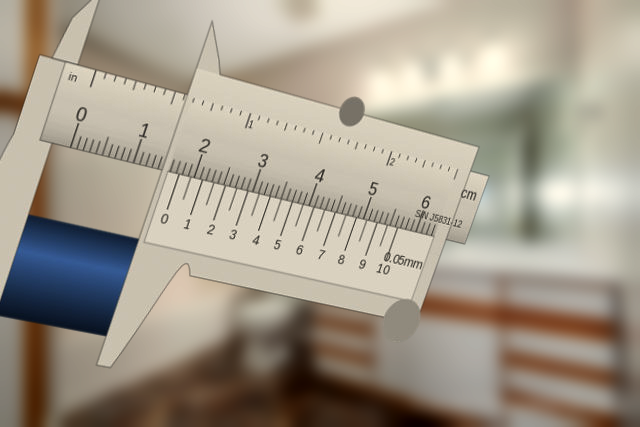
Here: 17.5 (mm)
